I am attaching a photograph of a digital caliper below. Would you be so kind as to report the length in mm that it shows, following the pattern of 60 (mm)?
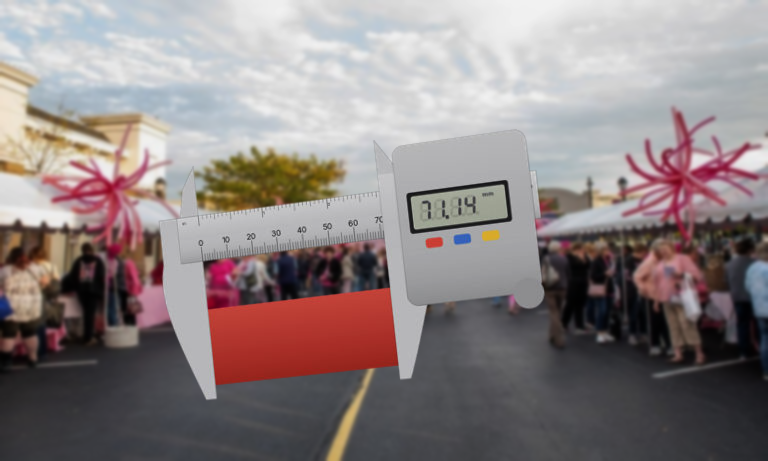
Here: 71.14 (mm)
